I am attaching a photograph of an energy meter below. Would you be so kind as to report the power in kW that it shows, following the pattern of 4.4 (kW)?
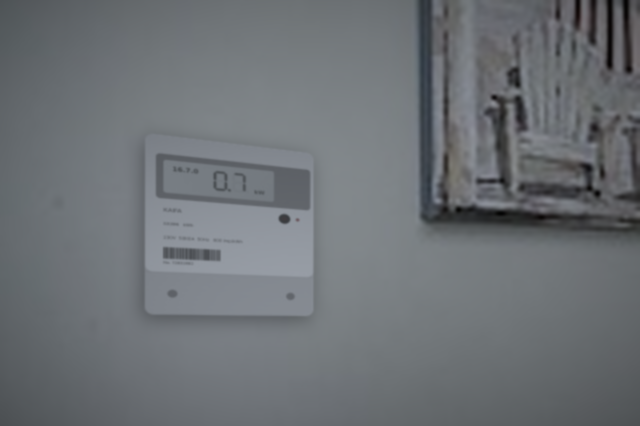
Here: 0.7 (kW)
